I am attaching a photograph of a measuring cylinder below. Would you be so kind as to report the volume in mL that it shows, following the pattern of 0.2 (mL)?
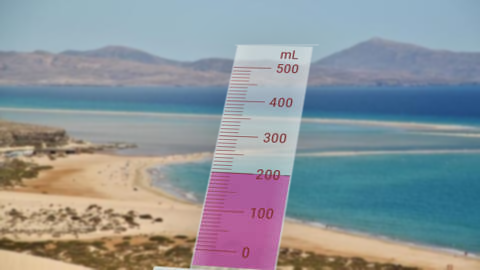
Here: 200 (mL)
